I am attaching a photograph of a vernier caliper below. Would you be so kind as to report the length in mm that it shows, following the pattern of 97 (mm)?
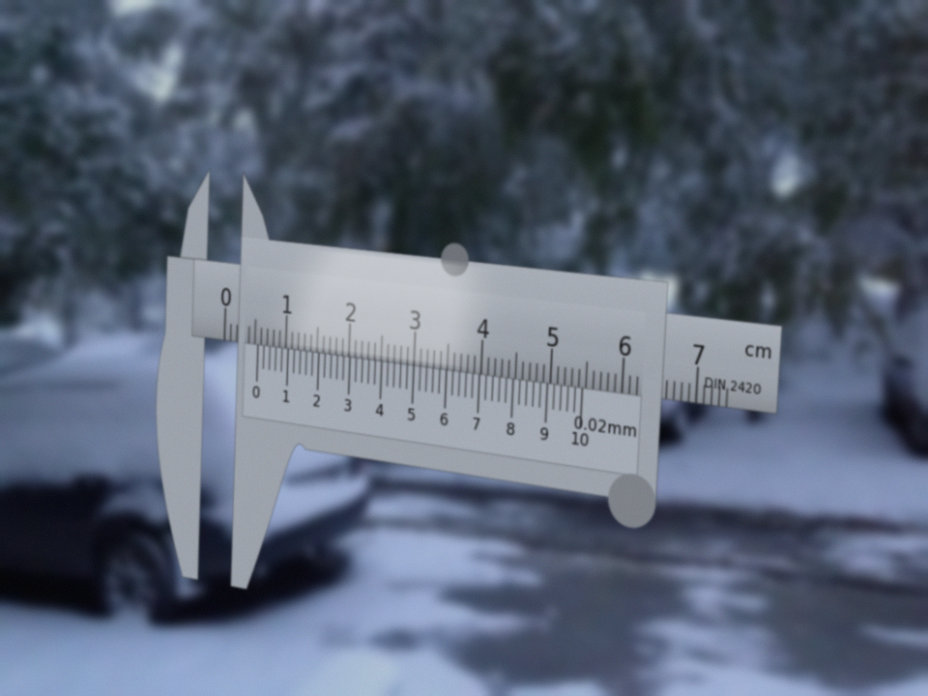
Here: 5.5 (mm)
